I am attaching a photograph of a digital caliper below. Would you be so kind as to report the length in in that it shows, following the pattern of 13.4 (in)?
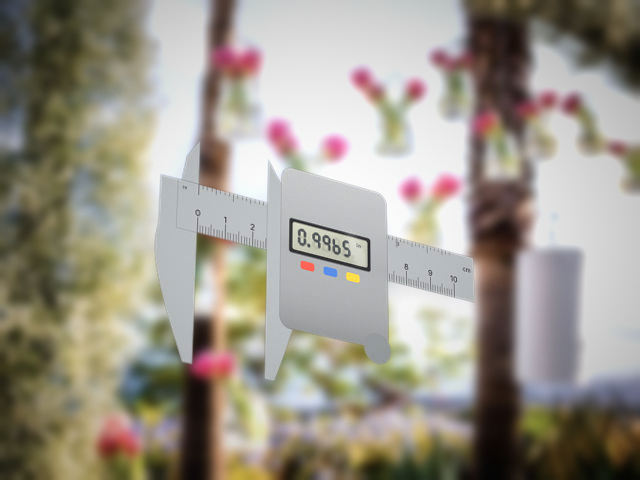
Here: 0.9965 (in)
